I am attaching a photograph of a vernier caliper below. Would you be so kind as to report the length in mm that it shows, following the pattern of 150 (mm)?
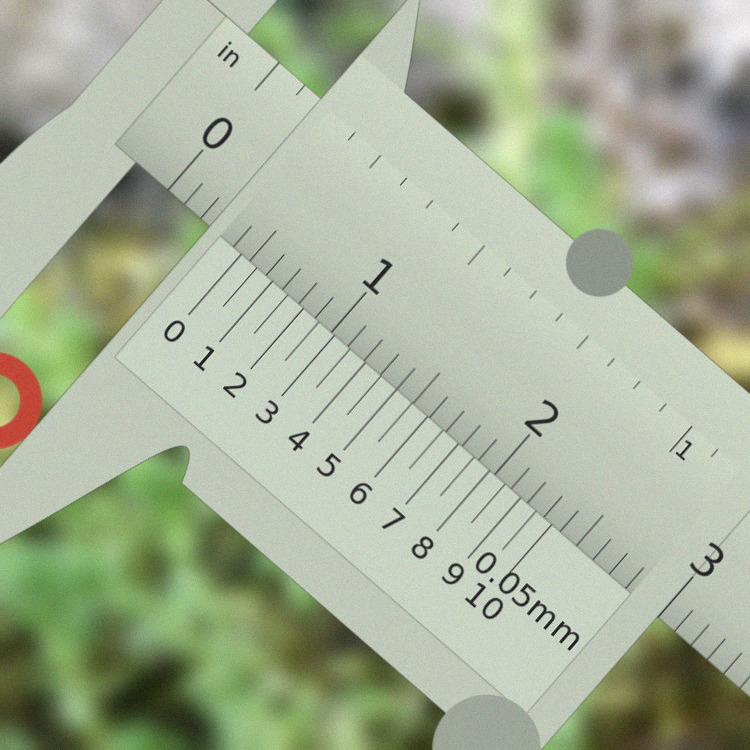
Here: 4.5 (mm)
